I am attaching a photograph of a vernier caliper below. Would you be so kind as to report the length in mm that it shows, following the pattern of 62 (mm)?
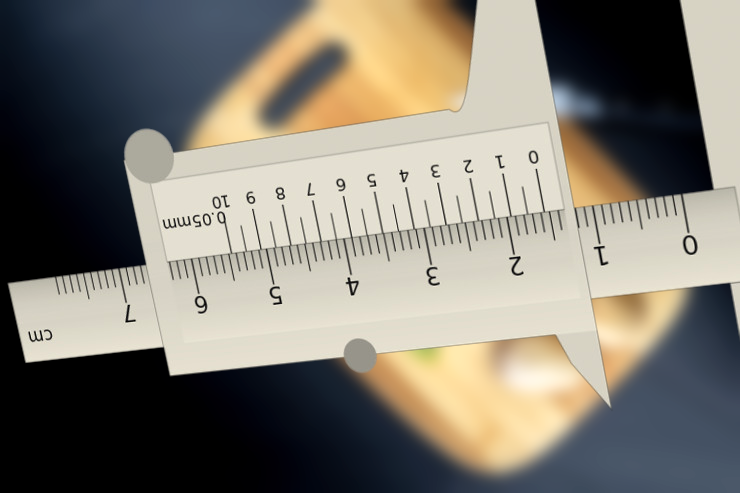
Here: 15.6 (mm)
